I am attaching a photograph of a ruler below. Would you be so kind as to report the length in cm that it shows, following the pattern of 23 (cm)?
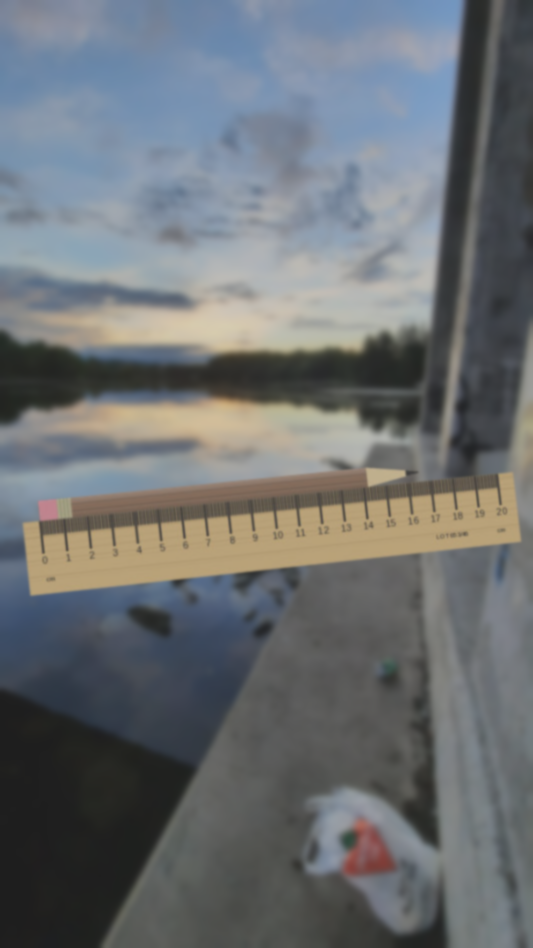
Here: 16.5 (cm)
